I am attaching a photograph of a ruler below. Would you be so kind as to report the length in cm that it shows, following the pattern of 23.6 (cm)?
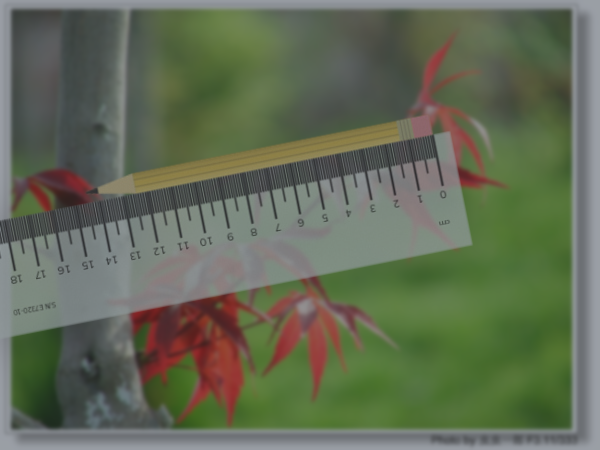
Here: 14.5 (cm)
